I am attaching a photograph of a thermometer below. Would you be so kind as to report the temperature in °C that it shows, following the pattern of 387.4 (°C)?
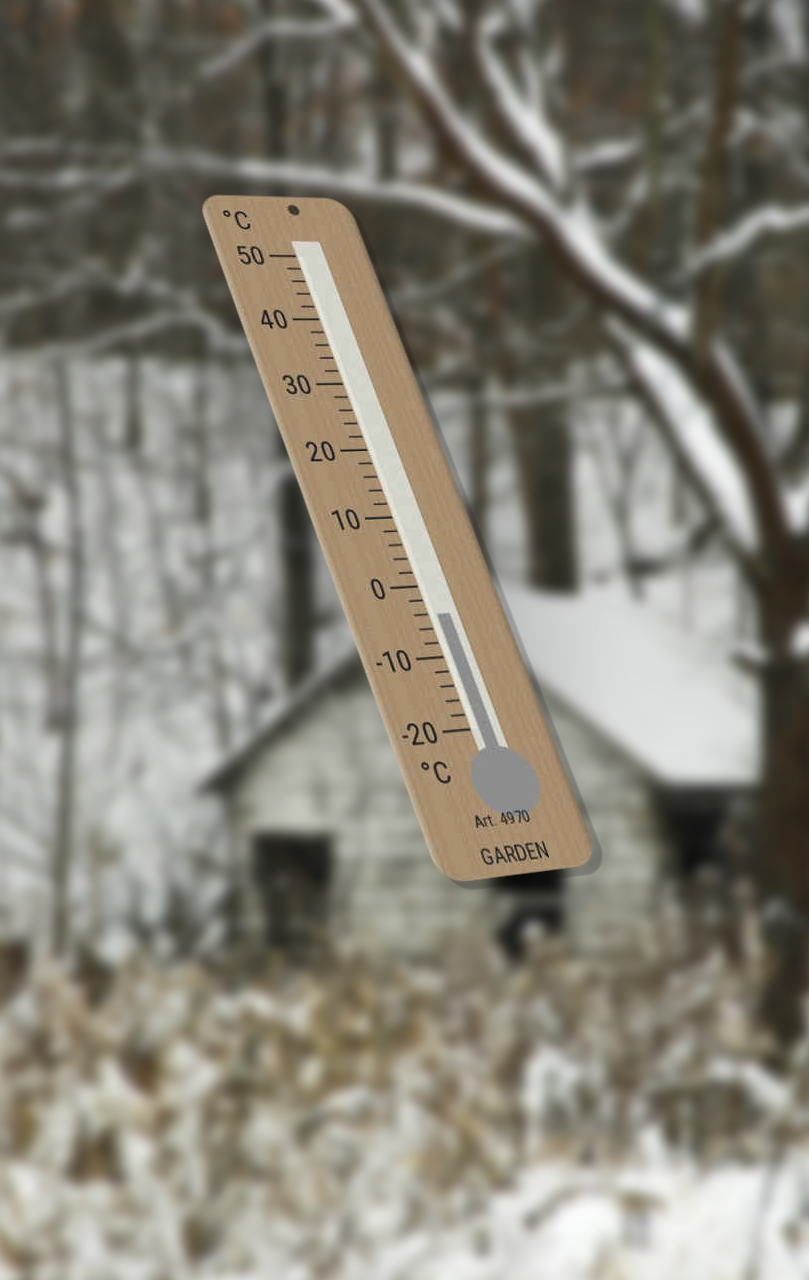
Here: -4 (°C)
